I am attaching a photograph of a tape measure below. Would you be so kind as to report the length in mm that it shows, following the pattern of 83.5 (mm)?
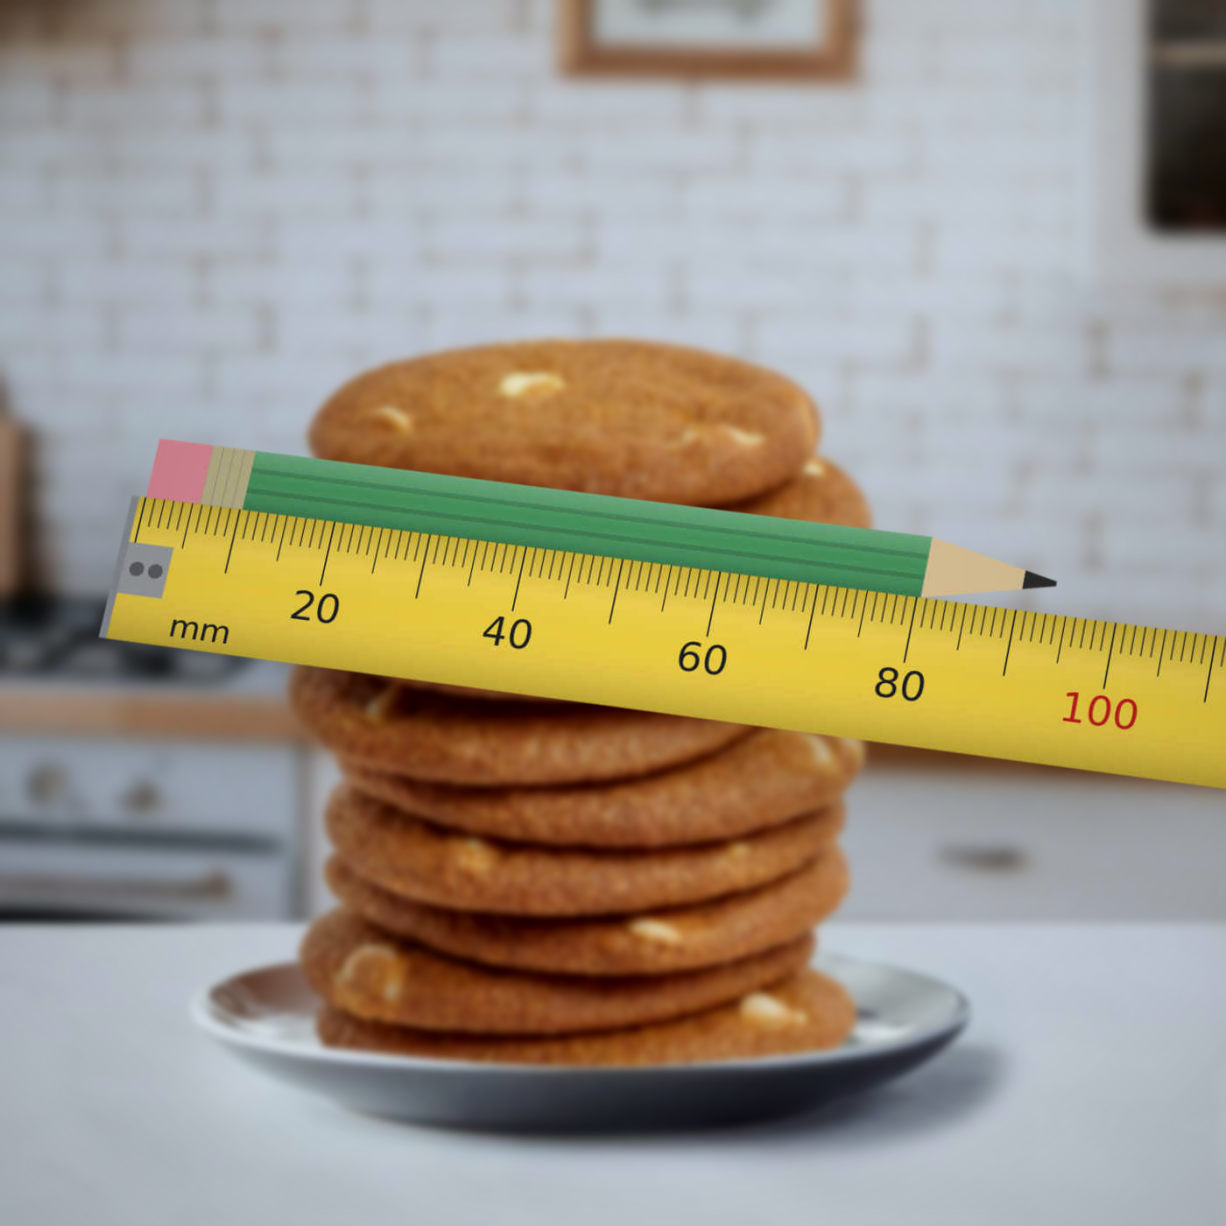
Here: 93.5 (mm)
